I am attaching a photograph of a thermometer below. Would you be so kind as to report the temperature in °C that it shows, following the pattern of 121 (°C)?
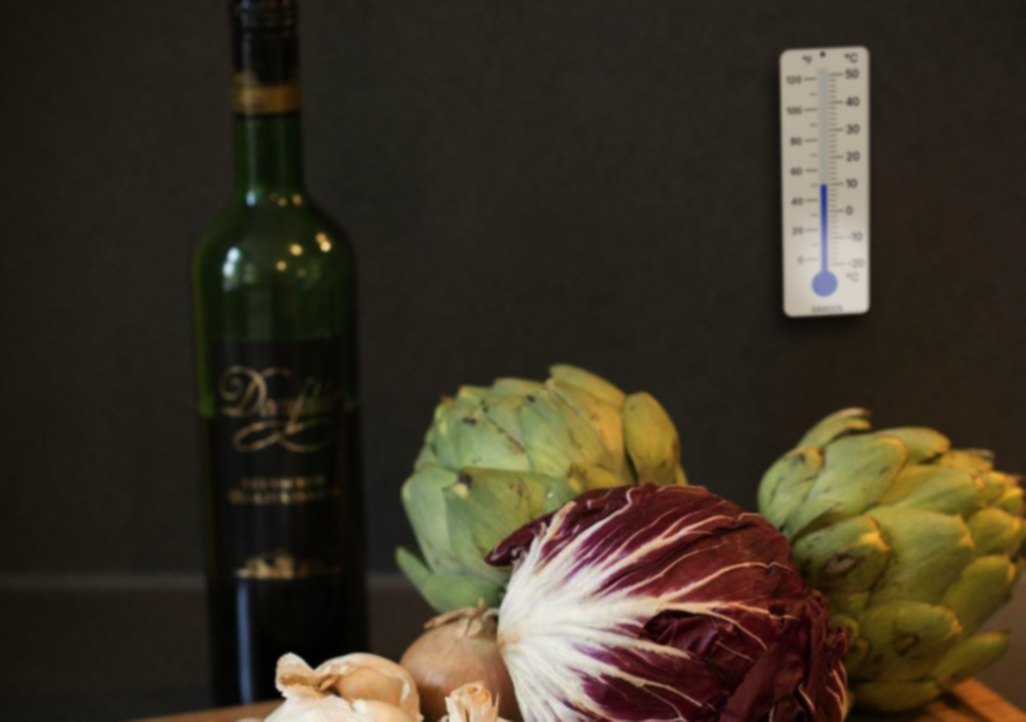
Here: 10 (°C)
